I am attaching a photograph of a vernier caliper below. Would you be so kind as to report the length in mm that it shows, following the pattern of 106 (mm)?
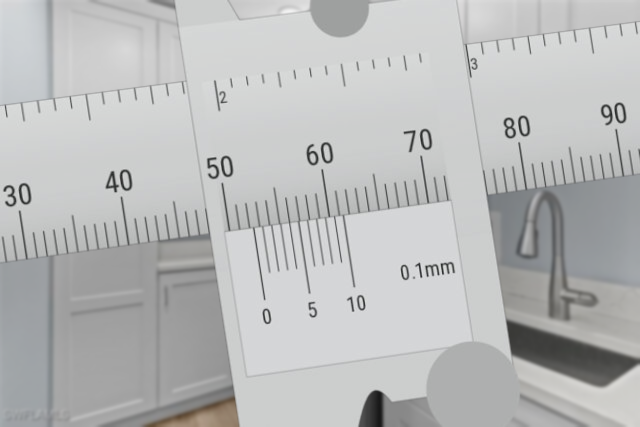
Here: 52.4 (mm)
